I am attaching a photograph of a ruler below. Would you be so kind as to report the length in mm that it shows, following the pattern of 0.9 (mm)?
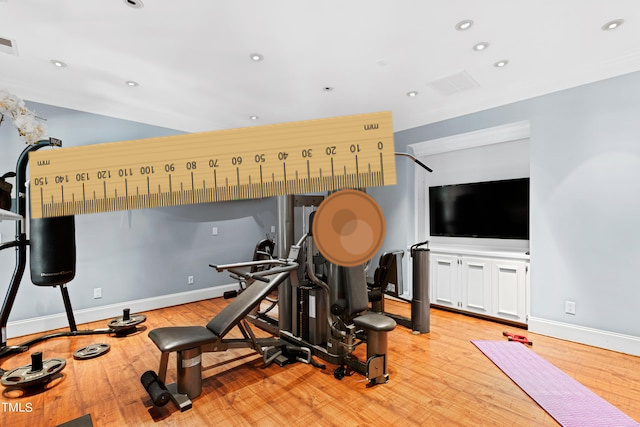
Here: 30 (mm)
